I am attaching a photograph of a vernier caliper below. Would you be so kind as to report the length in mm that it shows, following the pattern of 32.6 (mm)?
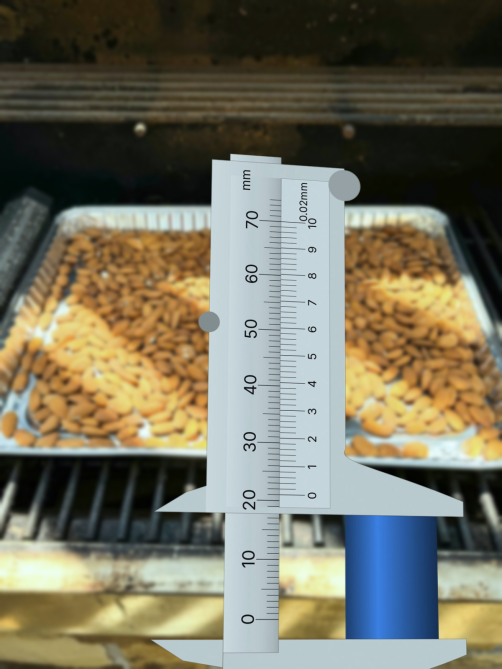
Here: 21.0 (mm)
